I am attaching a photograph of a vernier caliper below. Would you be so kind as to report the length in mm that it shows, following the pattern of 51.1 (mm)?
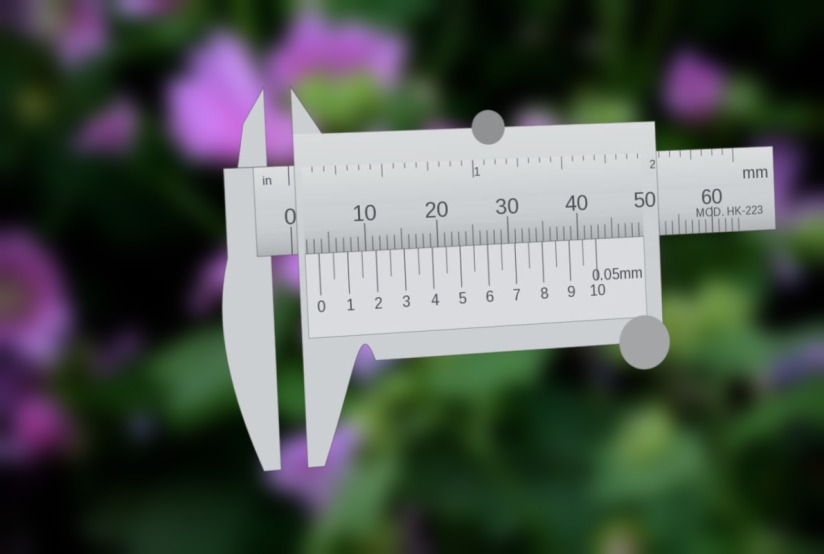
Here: 3.6 (mm)
